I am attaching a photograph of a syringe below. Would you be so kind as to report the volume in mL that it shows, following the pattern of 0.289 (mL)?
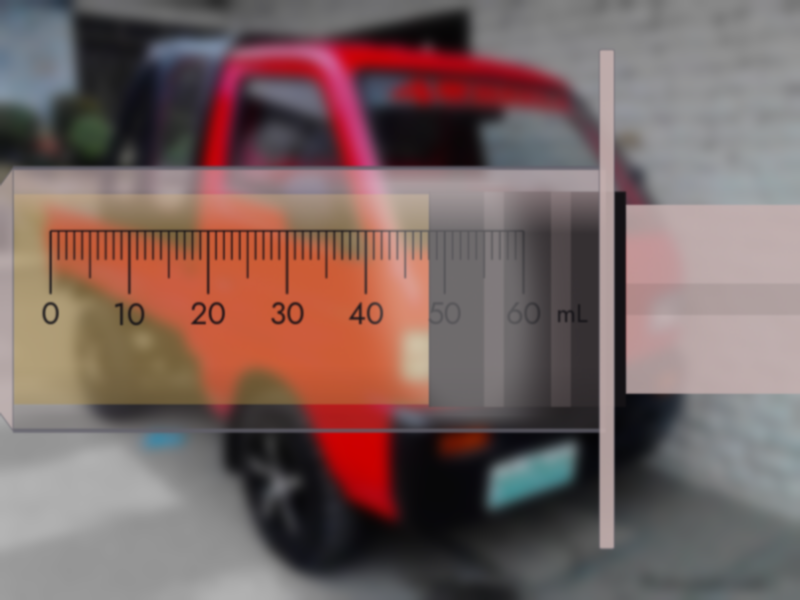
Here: 48 (mL)
